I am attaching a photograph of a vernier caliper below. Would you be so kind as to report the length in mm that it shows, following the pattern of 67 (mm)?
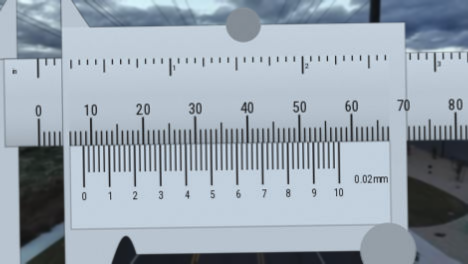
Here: 8.5 (mm)
